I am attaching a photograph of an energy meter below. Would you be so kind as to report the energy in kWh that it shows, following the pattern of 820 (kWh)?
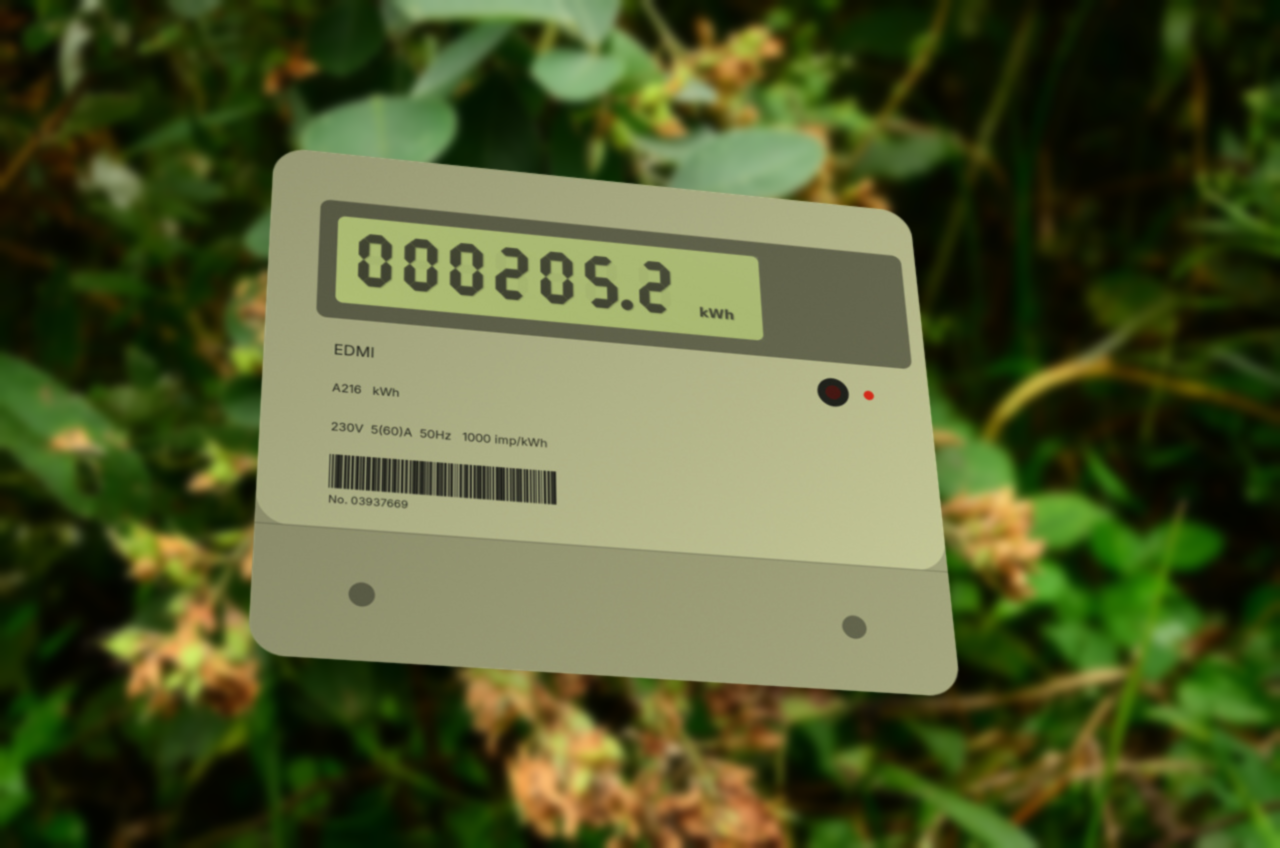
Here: 205.2 (kWh)
